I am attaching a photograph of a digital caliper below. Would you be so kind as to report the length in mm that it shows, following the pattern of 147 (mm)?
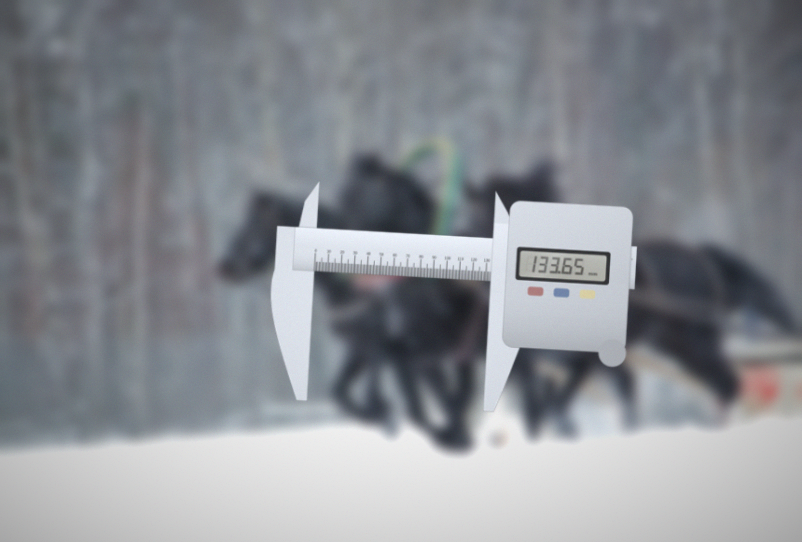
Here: 133.65 (mm)
